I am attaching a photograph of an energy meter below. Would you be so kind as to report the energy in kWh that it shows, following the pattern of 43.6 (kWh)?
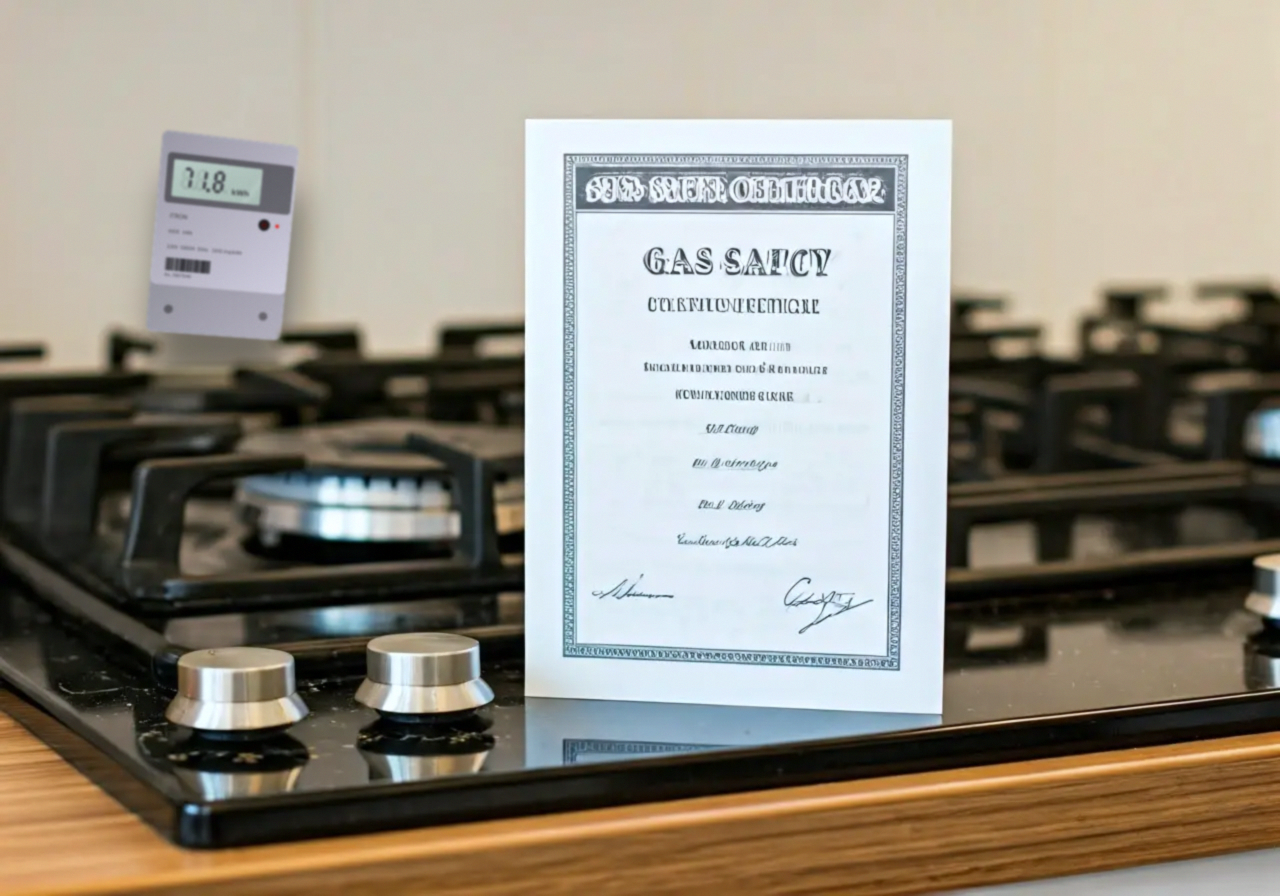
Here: 71.8 (kWh)
